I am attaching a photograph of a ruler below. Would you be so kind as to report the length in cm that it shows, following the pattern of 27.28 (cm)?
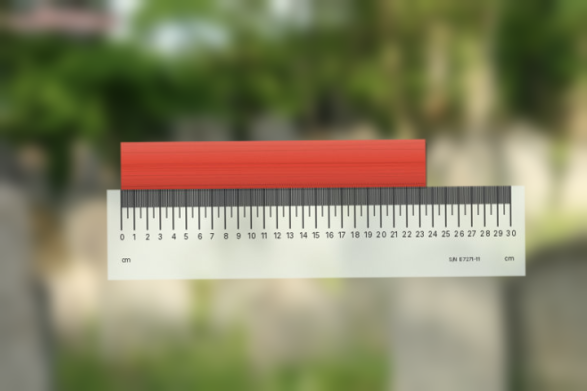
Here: 23.5 (cm)
